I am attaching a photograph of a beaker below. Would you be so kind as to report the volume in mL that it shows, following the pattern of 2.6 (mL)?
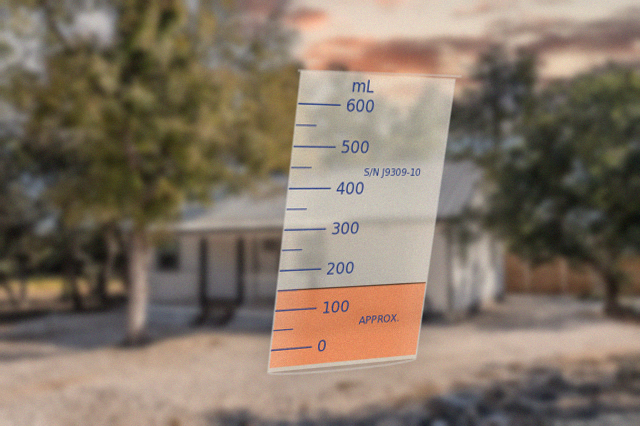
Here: 150 (mL)
